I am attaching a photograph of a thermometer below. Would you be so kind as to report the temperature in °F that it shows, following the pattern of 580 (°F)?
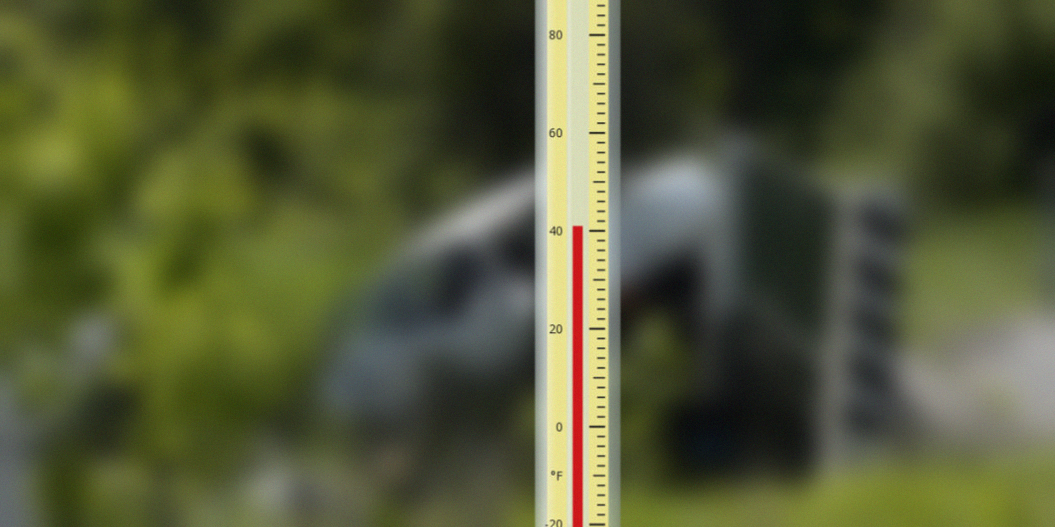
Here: 41 (°F)
